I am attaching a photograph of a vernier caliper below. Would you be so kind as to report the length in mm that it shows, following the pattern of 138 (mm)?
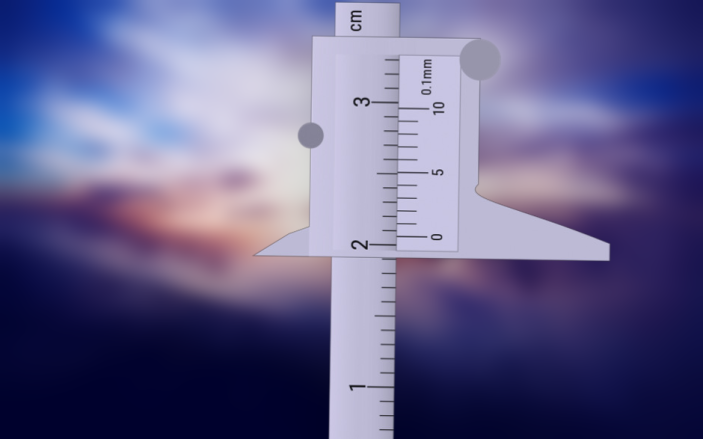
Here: 20.6 (mm)
